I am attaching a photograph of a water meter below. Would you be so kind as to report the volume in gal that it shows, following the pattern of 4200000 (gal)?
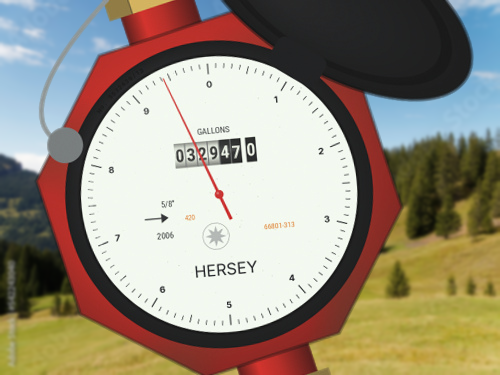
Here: 329469.4 (gal)
